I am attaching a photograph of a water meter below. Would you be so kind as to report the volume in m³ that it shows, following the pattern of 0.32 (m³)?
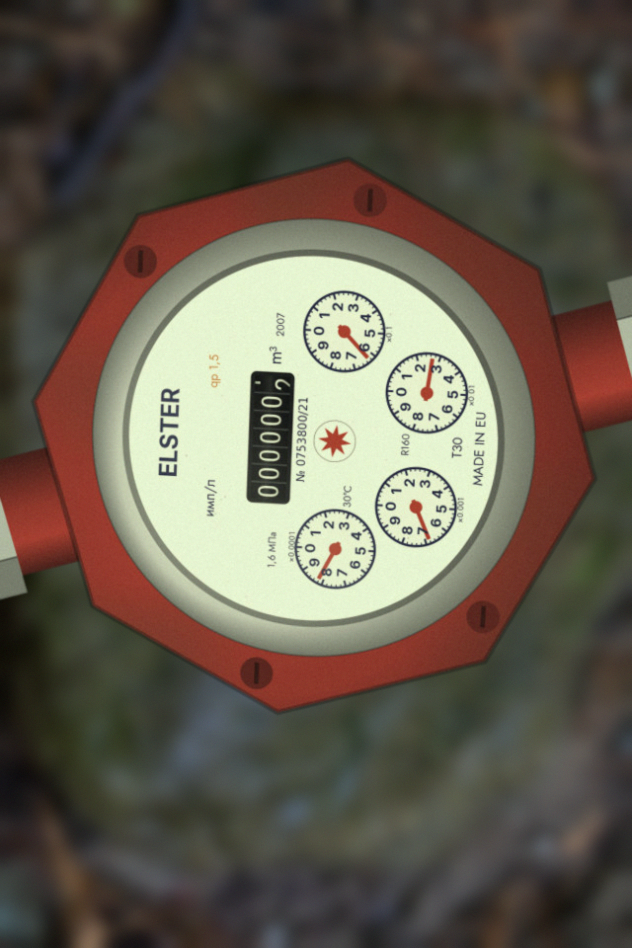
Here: 1.6268 (m³)
